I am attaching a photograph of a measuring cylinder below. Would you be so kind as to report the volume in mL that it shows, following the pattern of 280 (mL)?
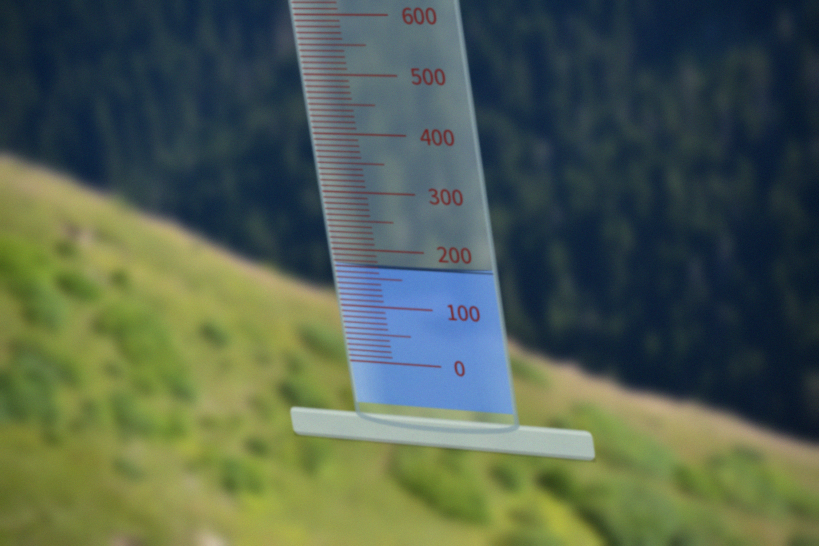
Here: 170 (mL)
